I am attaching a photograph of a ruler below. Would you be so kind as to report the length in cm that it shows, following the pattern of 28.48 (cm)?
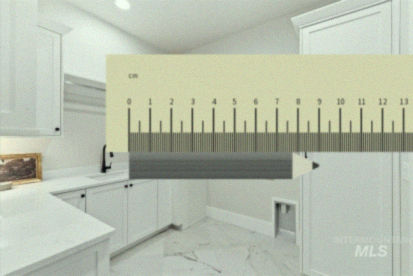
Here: 9 (cm)
